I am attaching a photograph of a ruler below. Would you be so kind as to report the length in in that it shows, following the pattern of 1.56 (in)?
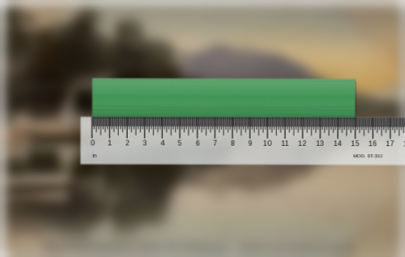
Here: 15 (in)
